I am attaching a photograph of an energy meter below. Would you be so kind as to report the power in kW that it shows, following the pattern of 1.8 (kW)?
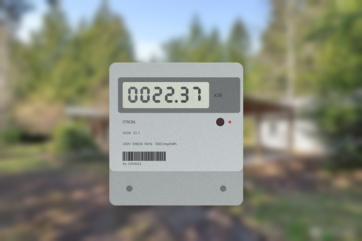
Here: 22.37 (kW)
